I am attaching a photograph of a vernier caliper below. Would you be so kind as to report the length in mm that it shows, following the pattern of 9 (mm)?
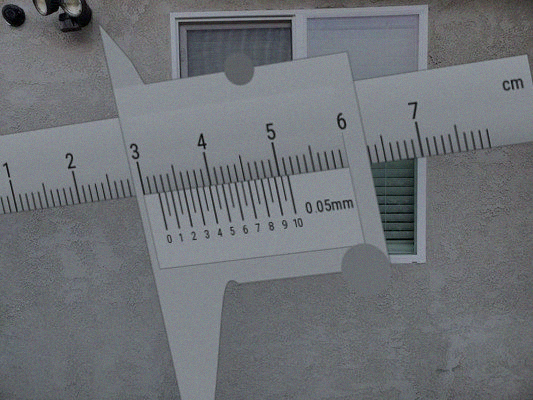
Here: 32.2 (mm)
